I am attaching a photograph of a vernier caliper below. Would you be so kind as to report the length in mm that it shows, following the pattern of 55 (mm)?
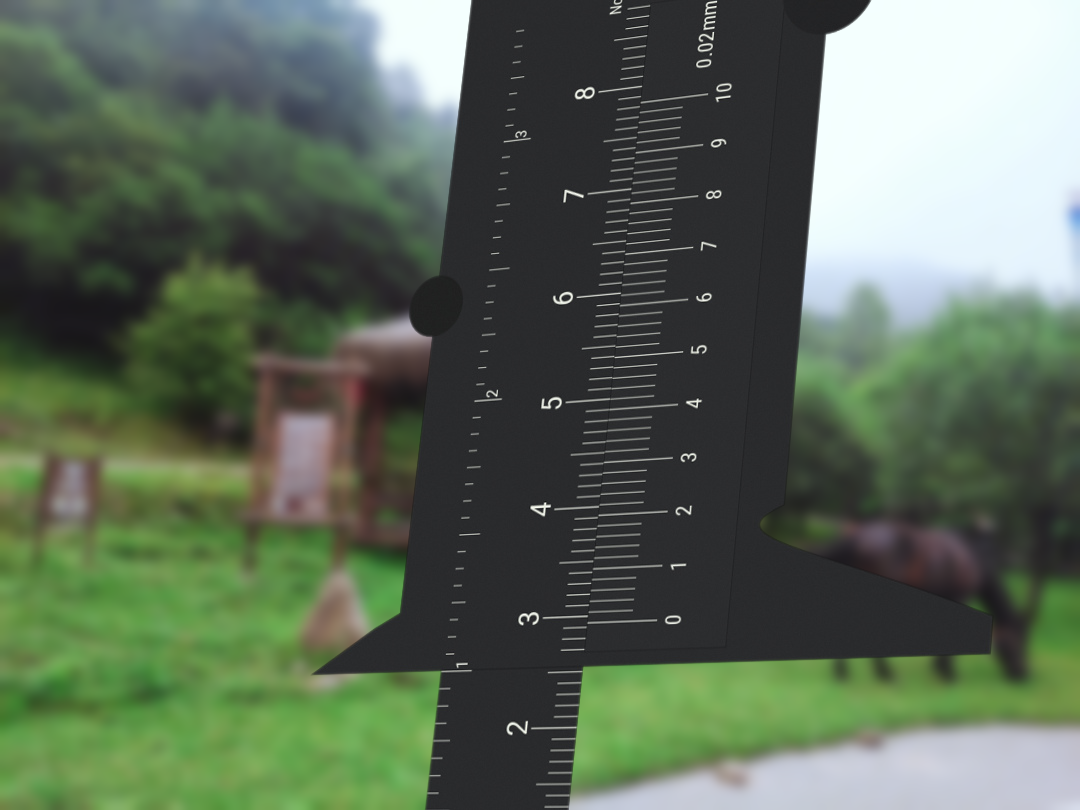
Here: 29.4 (mm)
